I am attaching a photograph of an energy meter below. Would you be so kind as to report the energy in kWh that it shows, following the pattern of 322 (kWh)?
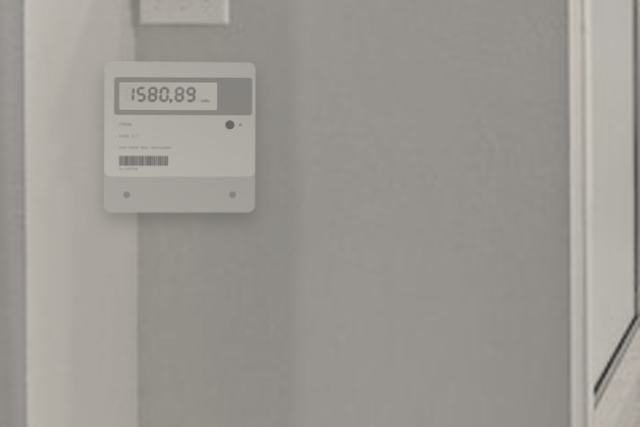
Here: 1580.89 (kWh)
